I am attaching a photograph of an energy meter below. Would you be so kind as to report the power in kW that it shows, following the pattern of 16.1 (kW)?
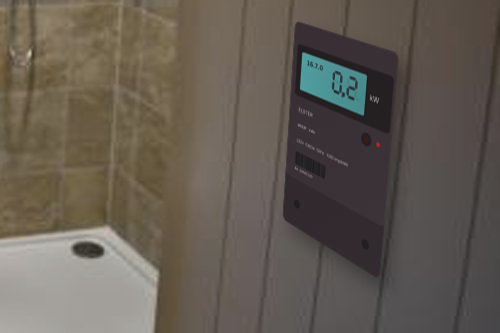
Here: 0.2 (kW)
